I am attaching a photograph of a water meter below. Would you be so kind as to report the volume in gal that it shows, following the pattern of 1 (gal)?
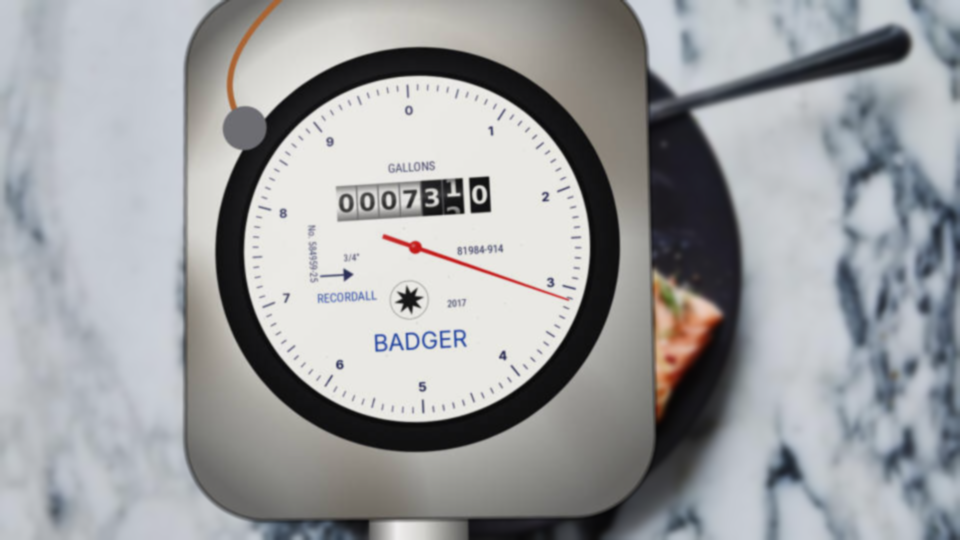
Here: 7313.1 (gal)
